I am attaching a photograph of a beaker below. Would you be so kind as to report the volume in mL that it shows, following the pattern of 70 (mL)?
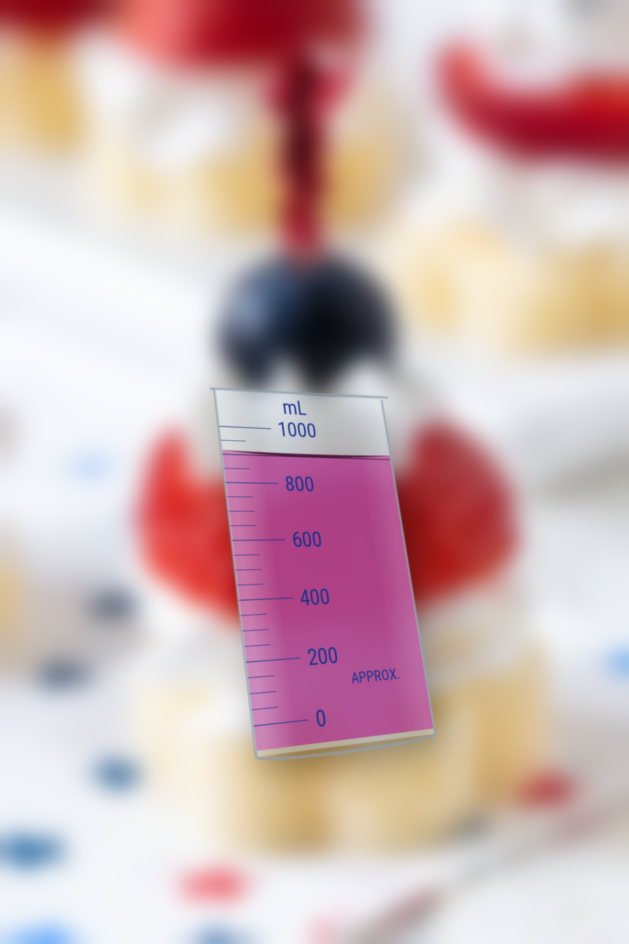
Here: 900 (mL)
